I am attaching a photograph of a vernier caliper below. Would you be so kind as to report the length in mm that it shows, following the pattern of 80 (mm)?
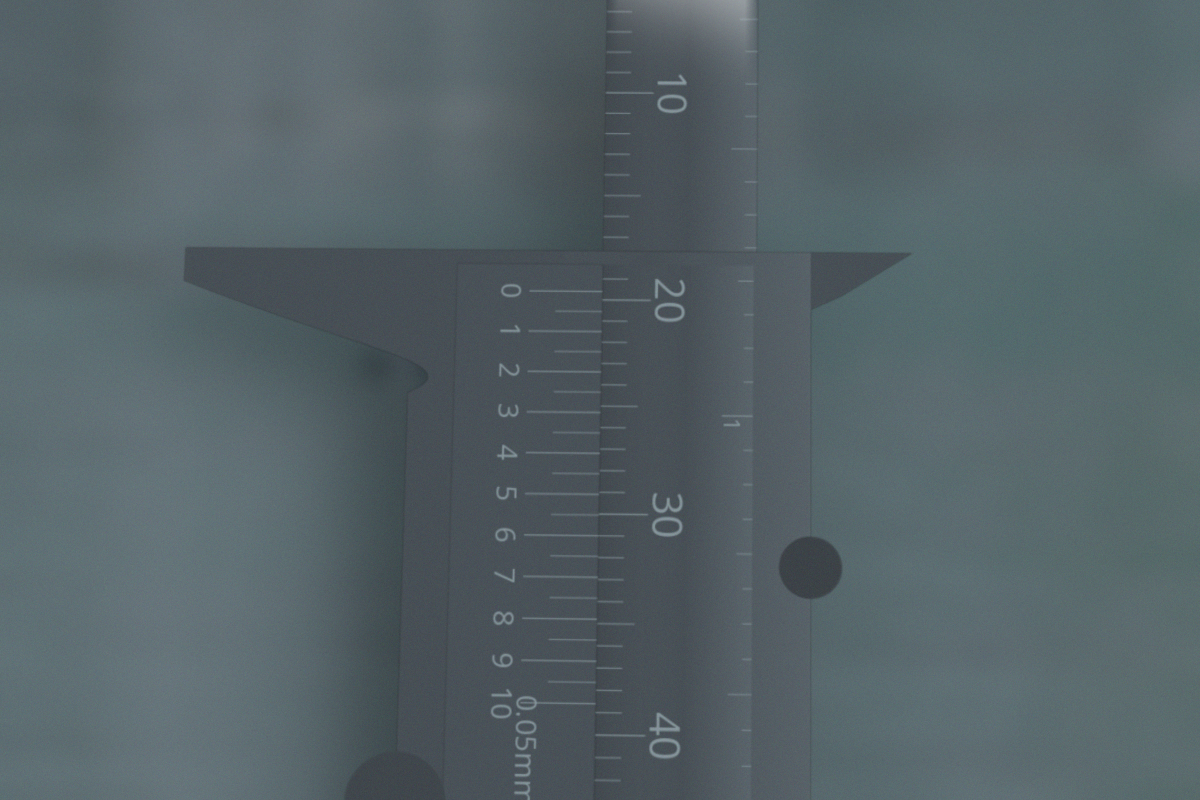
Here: 19.6 (mm)
